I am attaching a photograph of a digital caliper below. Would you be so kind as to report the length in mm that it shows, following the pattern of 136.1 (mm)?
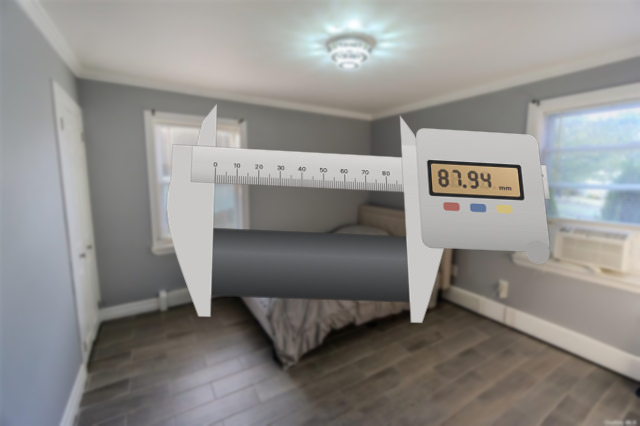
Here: 87.94 (mm)
